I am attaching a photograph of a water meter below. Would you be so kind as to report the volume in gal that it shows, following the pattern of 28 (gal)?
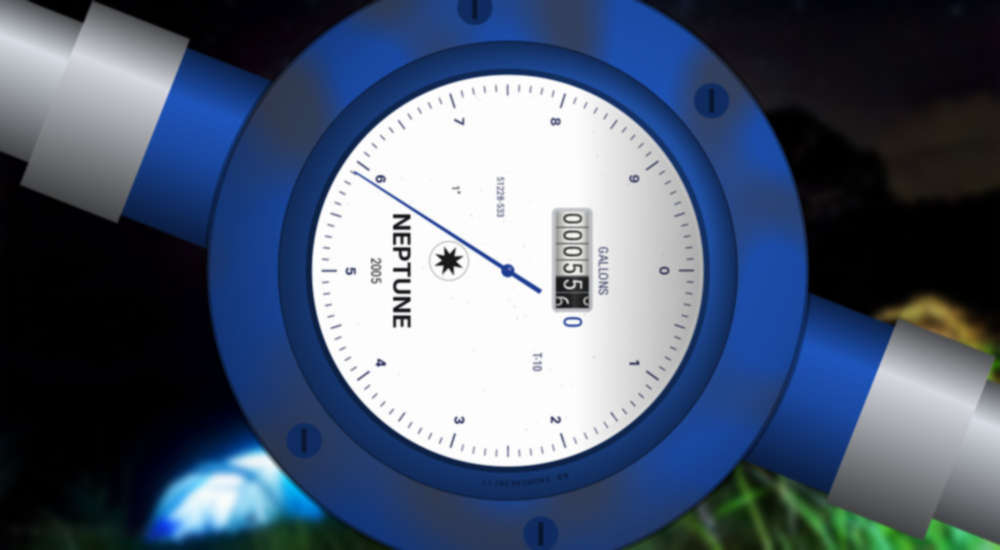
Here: 5555.9 (gal)
